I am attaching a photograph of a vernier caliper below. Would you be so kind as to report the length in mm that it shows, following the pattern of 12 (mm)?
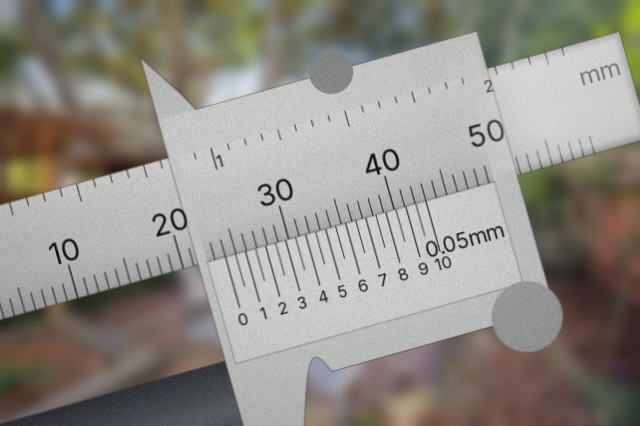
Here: 24.0 (mm)
